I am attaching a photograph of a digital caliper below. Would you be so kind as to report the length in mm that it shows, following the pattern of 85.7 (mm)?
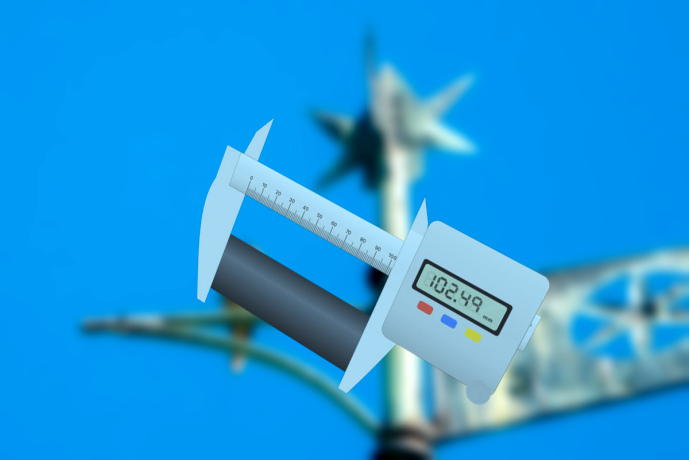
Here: 102.49 (mm)
